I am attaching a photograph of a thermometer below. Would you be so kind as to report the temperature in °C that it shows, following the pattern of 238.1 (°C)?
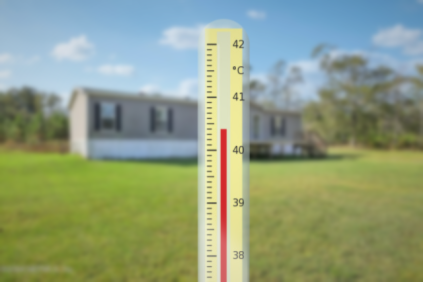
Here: 40.4 (°C)
